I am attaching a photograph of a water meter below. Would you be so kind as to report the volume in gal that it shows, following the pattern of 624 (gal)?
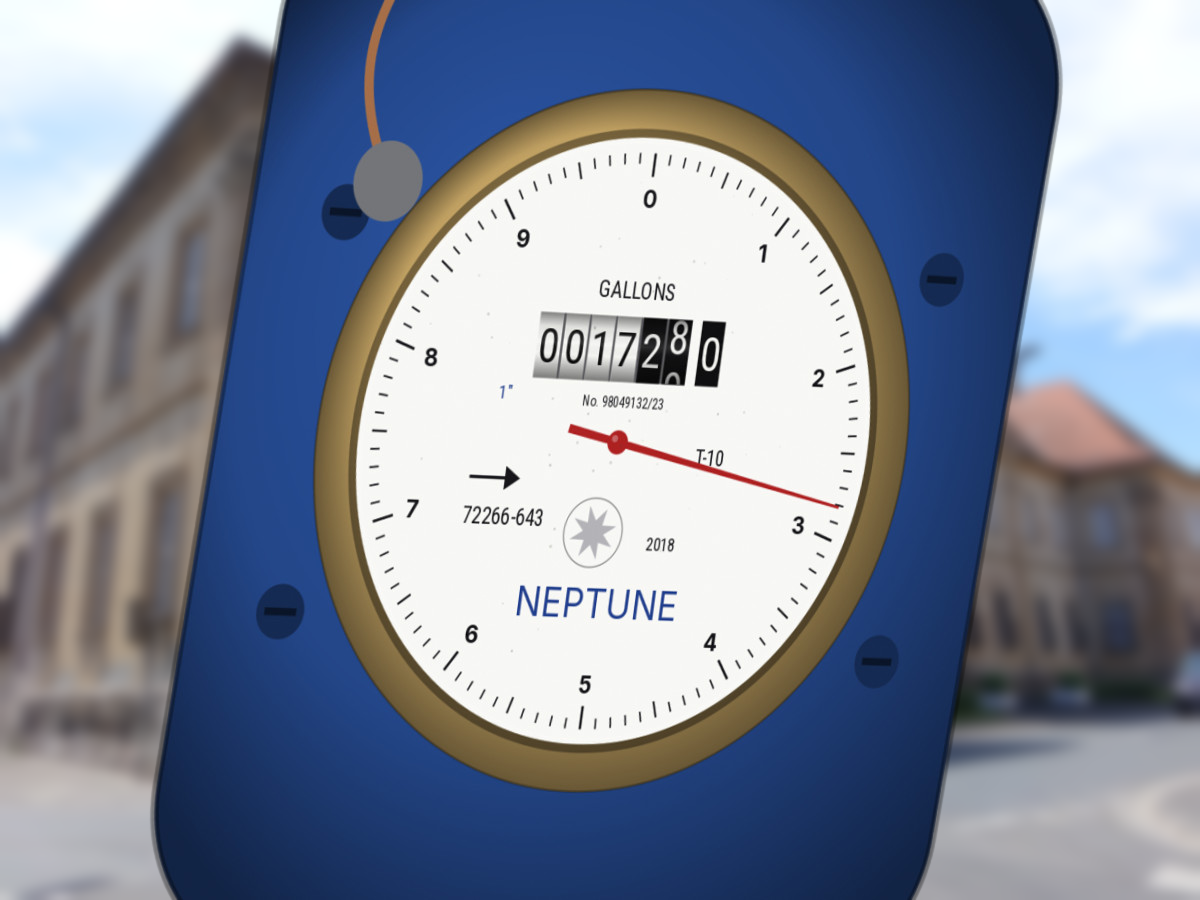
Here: 17282.8 (gal)
